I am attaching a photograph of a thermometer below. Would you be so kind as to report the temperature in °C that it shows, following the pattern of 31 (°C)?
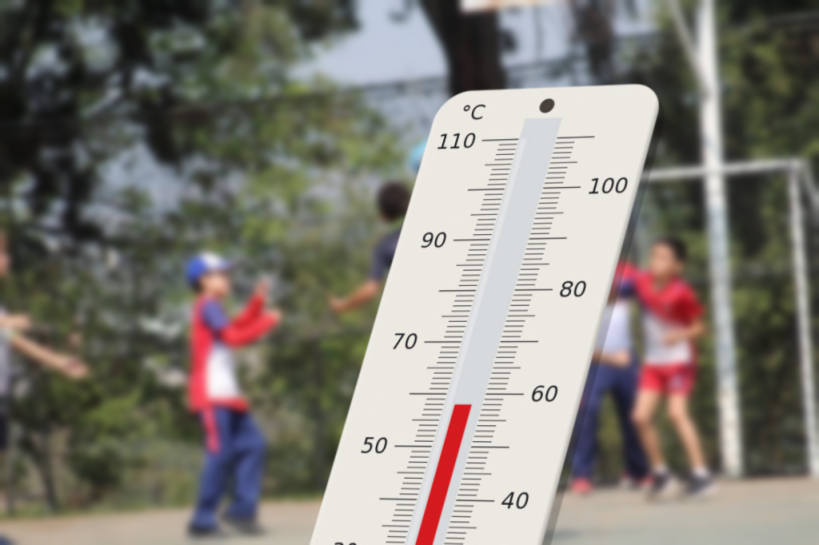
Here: 58 (°C)
